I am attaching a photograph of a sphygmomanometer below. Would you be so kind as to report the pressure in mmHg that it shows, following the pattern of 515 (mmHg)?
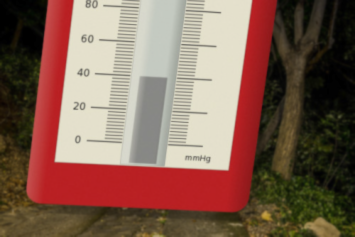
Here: 40 (mmHg)
